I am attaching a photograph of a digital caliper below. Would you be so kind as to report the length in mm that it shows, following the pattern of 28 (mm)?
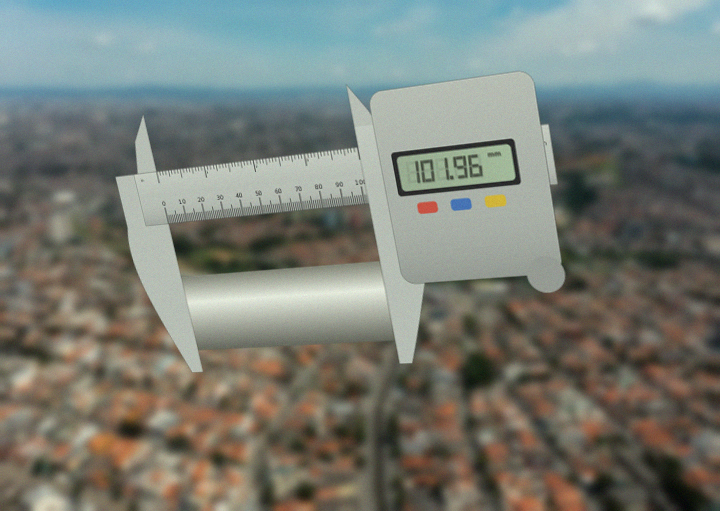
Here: 101.96 (mm)
